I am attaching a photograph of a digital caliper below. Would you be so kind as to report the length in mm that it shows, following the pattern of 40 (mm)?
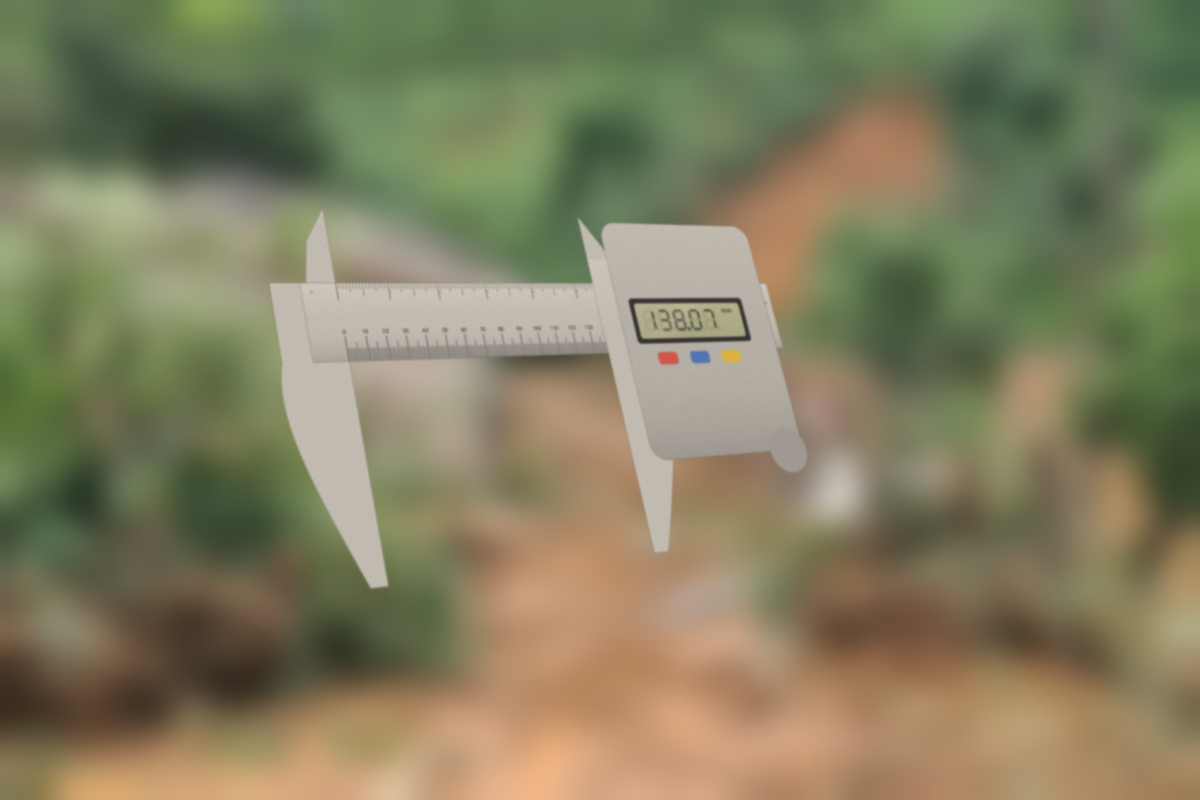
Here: 138.07 (mm)
